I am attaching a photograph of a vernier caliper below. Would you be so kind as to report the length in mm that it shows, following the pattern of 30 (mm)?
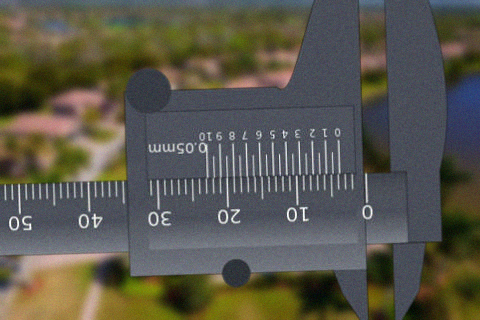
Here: 3.8 (mm)
